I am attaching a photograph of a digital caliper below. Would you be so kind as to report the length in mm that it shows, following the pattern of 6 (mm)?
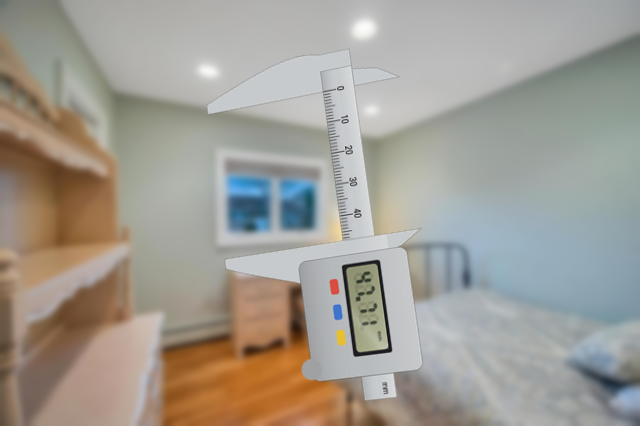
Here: 47.71 (mm)
